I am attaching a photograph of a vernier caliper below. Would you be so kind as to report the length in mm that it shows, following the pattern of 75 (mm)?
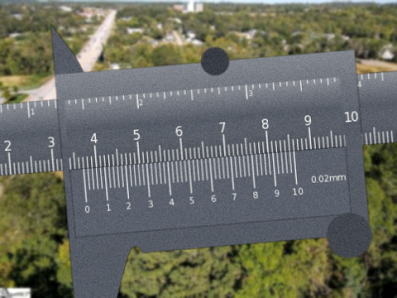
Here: 37.0 (mm)
